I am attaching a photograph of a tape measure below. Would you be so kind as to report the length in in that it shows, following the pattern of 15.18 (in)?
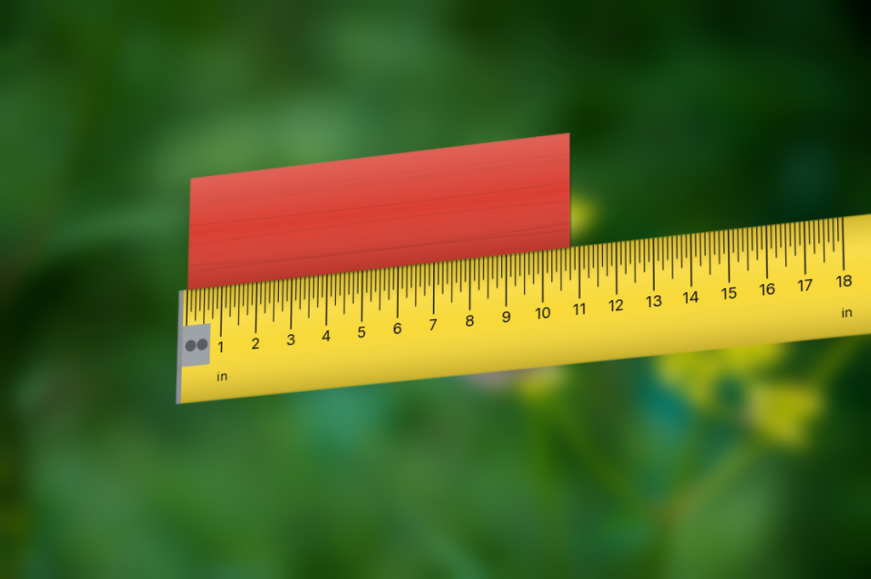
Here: 10.75 (in)
